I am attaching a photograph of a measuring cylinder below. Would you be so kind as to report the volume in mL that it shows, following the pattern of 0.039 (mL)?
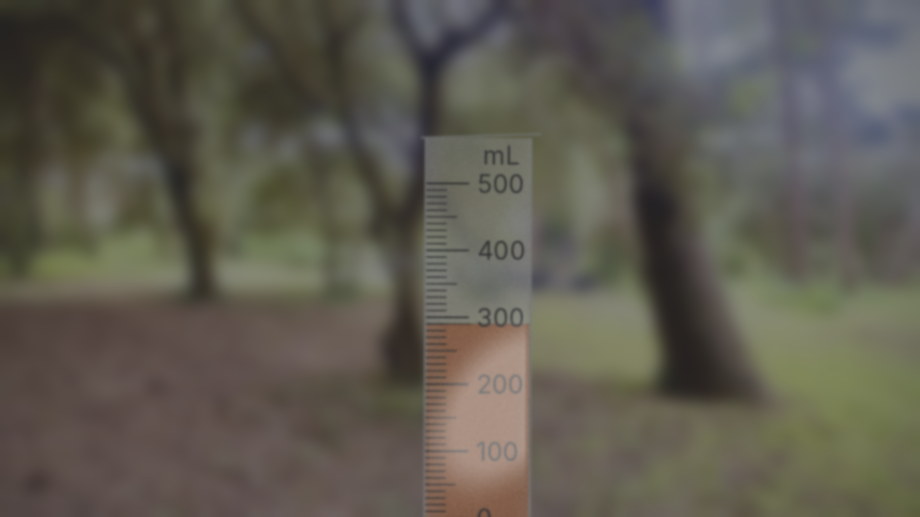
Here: 290 (mL)
